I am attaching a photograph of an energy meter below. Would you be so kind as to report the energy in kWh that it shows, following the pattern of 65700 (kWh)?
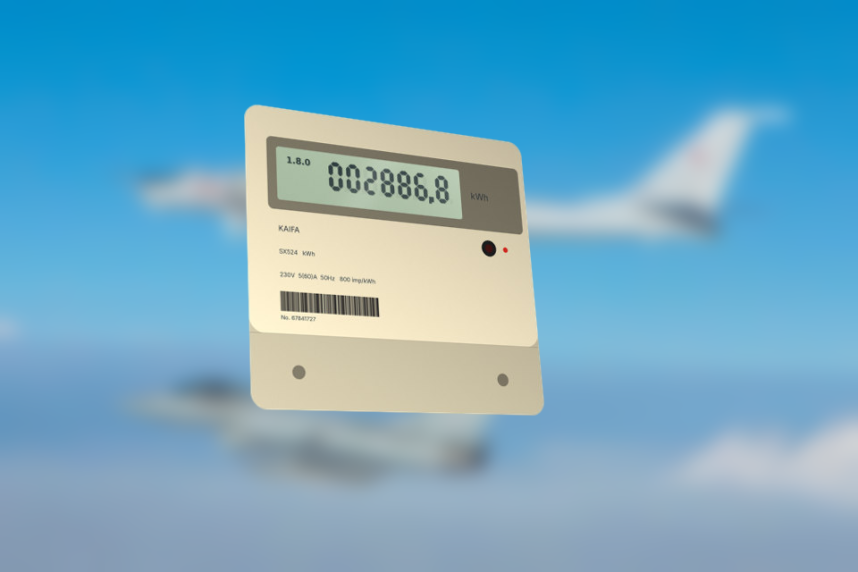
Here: 2886.8 (kWh)
